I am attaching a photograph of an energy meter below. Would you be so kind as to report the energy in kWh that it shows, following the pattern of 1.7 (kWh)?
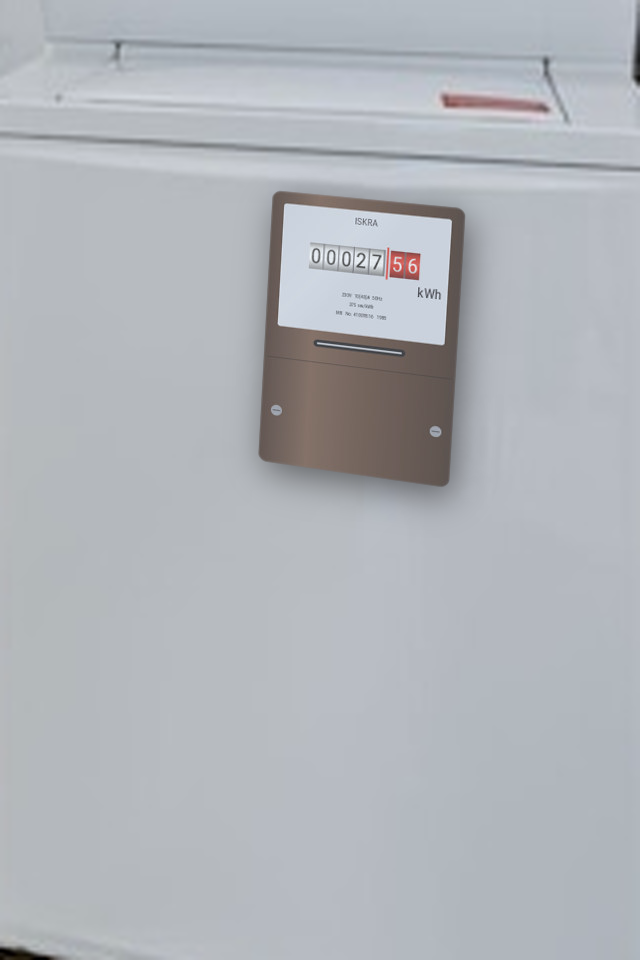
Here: 27.56 (kWh)
